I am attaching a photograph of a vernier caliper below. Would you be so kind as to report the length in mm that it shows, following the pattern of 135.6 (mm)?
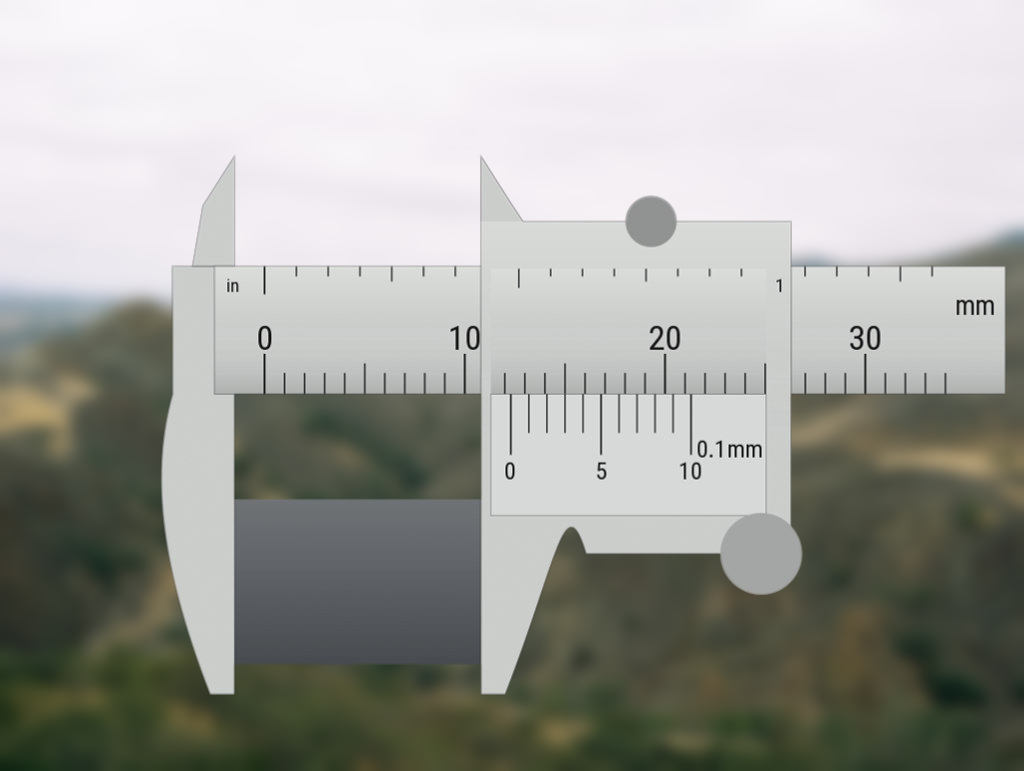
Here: 12.3 (mm)
